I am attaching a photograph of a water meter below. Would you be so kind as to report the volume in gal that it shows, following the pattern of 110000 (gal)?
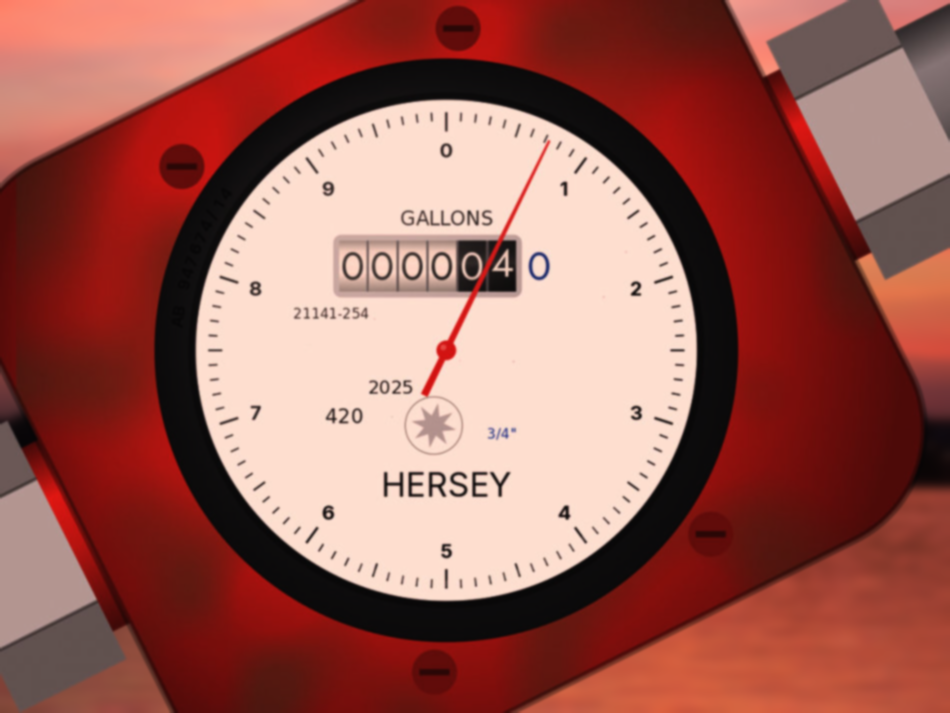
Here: 40.7 (gal)
